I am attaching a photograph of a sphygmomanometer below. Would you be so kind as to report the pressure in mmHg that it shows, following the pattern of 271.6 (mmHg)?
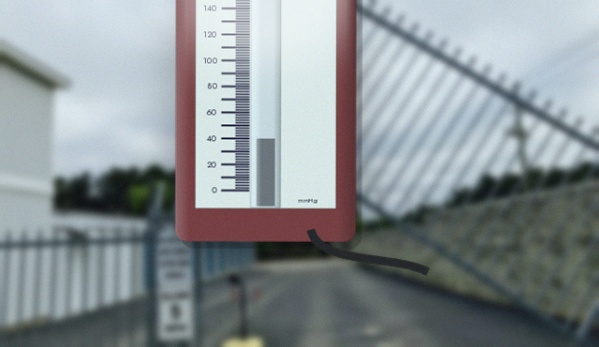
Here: 40 (mmHg)
